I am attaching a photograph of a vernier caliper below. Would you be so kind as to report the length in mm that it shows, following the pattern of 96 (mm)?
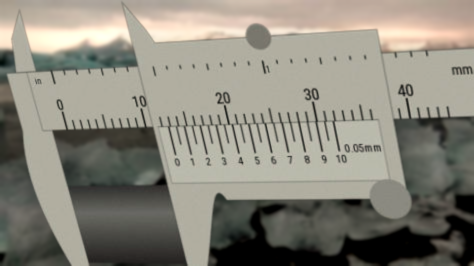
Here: 12.8 (mm)
